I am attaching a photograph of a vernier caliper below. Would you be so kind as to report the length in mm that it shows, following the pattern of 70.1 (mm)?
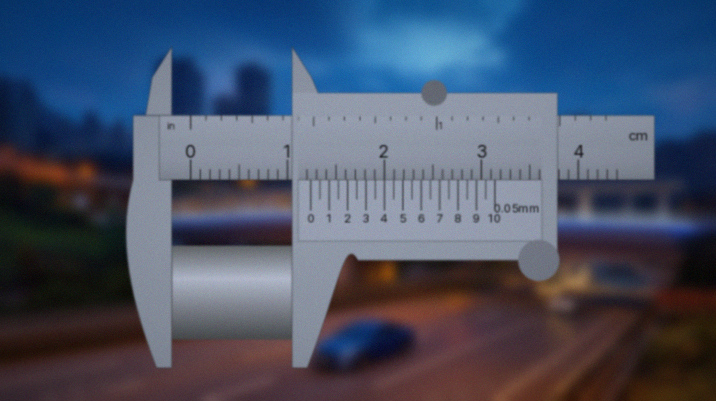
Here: 12.4 (mm)
